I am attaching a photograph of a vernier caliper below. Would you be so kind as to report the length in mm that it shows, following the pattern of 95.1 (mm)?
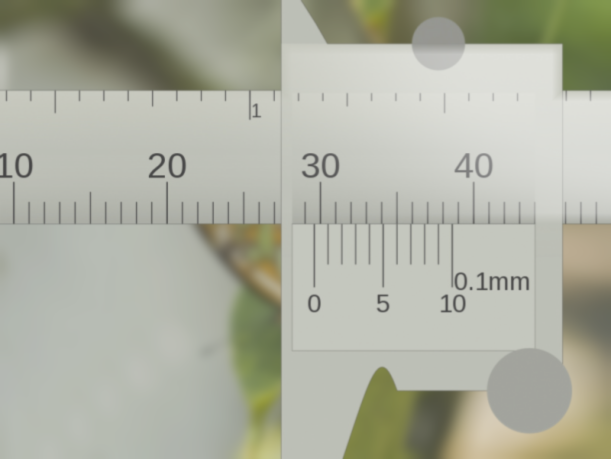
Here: 29.6 (mm)
